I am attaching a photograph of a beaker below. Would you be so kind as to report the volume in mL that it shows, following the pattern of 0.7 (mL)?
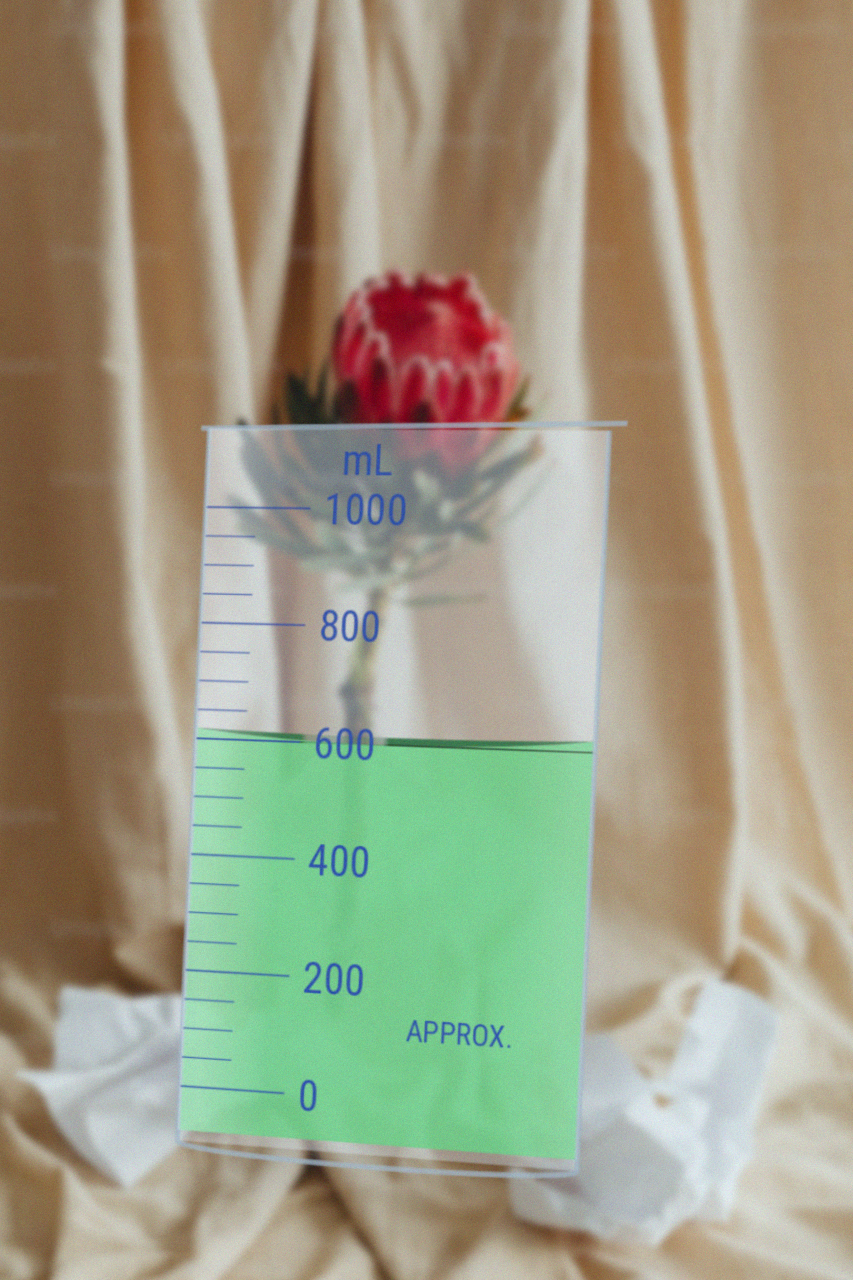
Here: 600 (mL)
